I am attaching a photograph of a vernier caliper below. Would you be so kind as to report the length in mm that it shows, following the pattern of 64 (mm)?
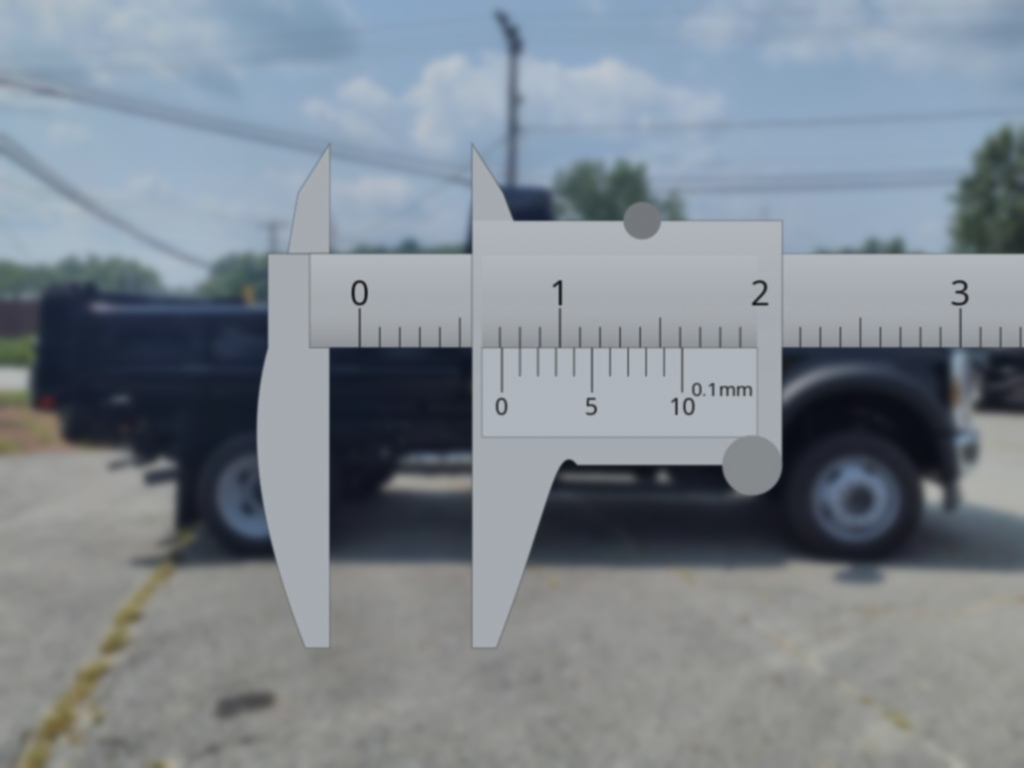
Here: 7.1 (mm)
